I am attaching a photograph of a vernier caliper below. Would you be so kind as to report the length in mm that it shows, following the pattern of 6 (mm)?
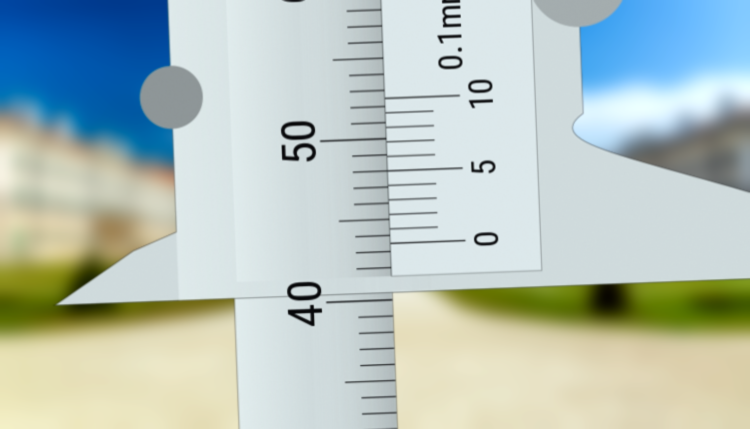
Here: 43.5 (mm)
